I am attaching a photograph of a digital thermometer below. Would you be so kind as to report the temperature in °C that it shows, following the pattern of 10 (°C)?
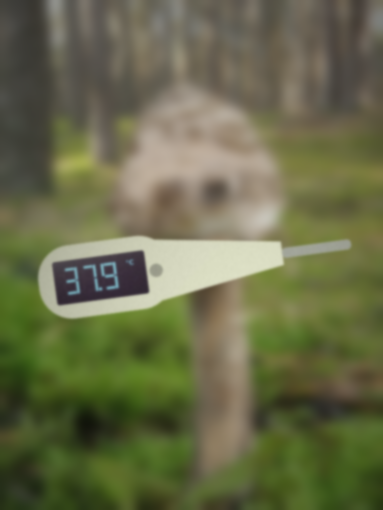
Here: 37.9 (°C)
